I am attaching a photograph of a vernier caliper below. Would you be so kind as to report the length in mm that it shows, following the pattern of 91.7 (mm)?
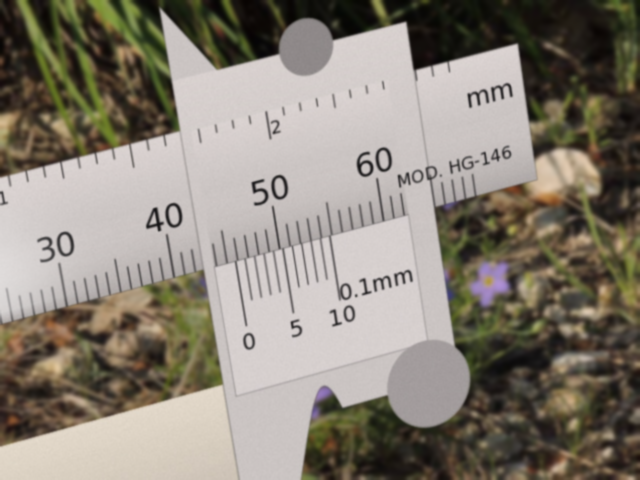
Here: 45.8 (mm)
